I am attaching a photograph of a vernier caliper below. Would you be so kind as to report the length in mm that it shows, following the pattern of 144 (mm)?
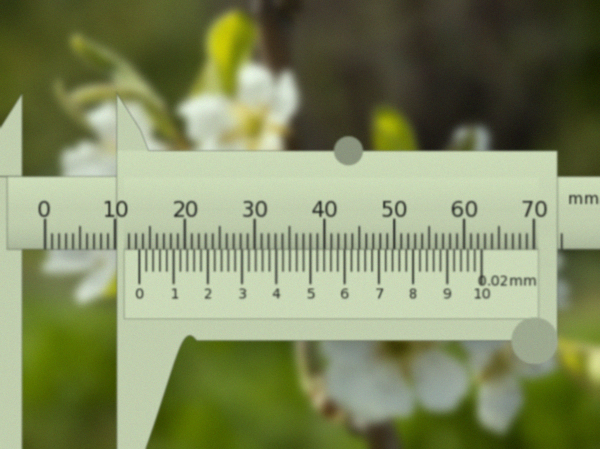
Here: 13.5 (mm)
